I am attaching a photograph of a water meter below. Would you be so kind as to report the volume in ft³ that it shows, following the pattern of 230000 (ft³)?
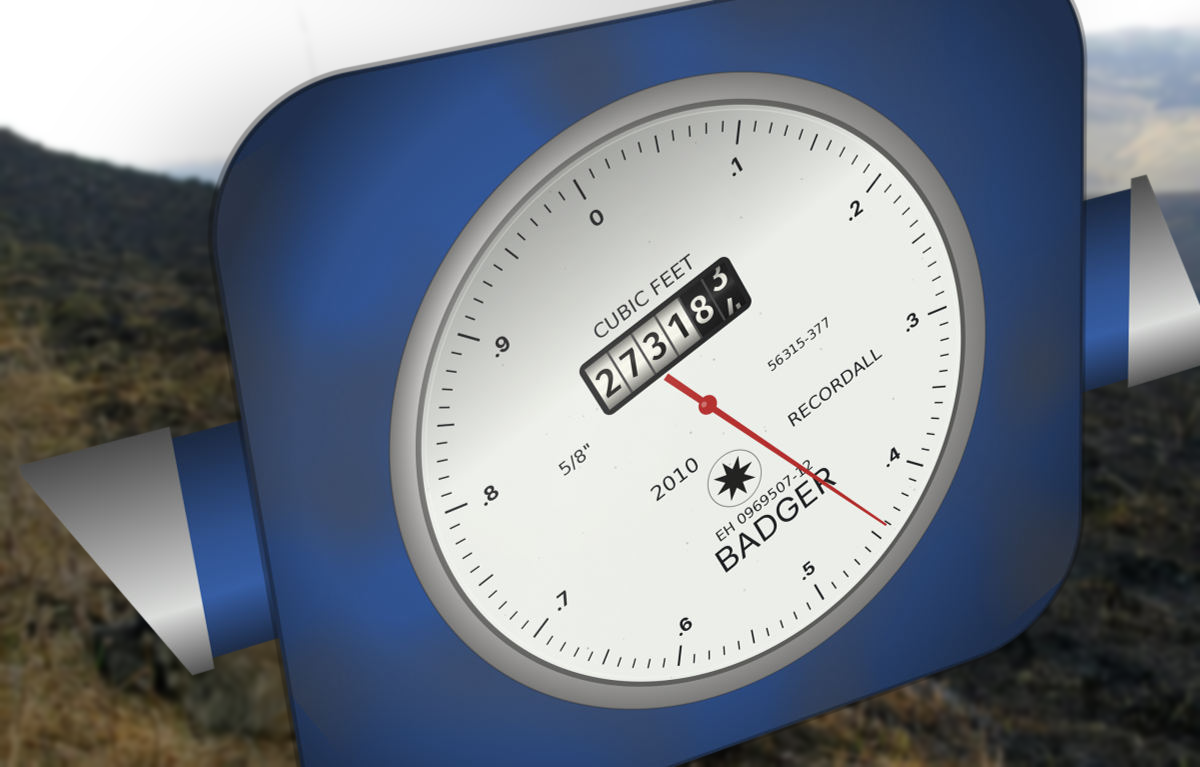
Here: 273183.44 (ft³)
